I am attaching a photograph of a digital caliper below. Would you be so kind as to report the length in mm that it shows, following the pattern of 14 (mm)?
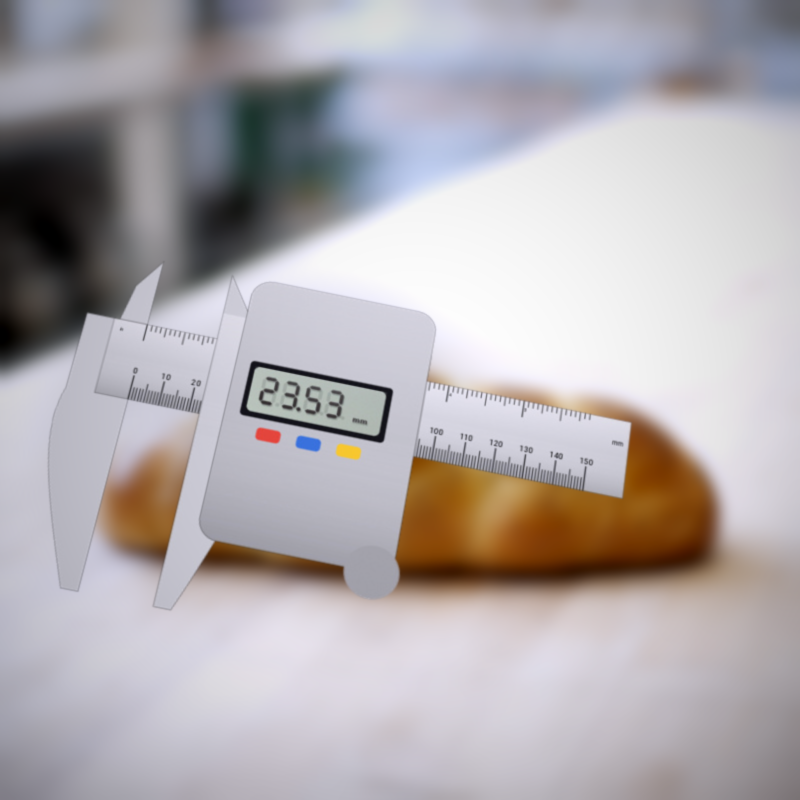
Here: 23.53 (mm)
